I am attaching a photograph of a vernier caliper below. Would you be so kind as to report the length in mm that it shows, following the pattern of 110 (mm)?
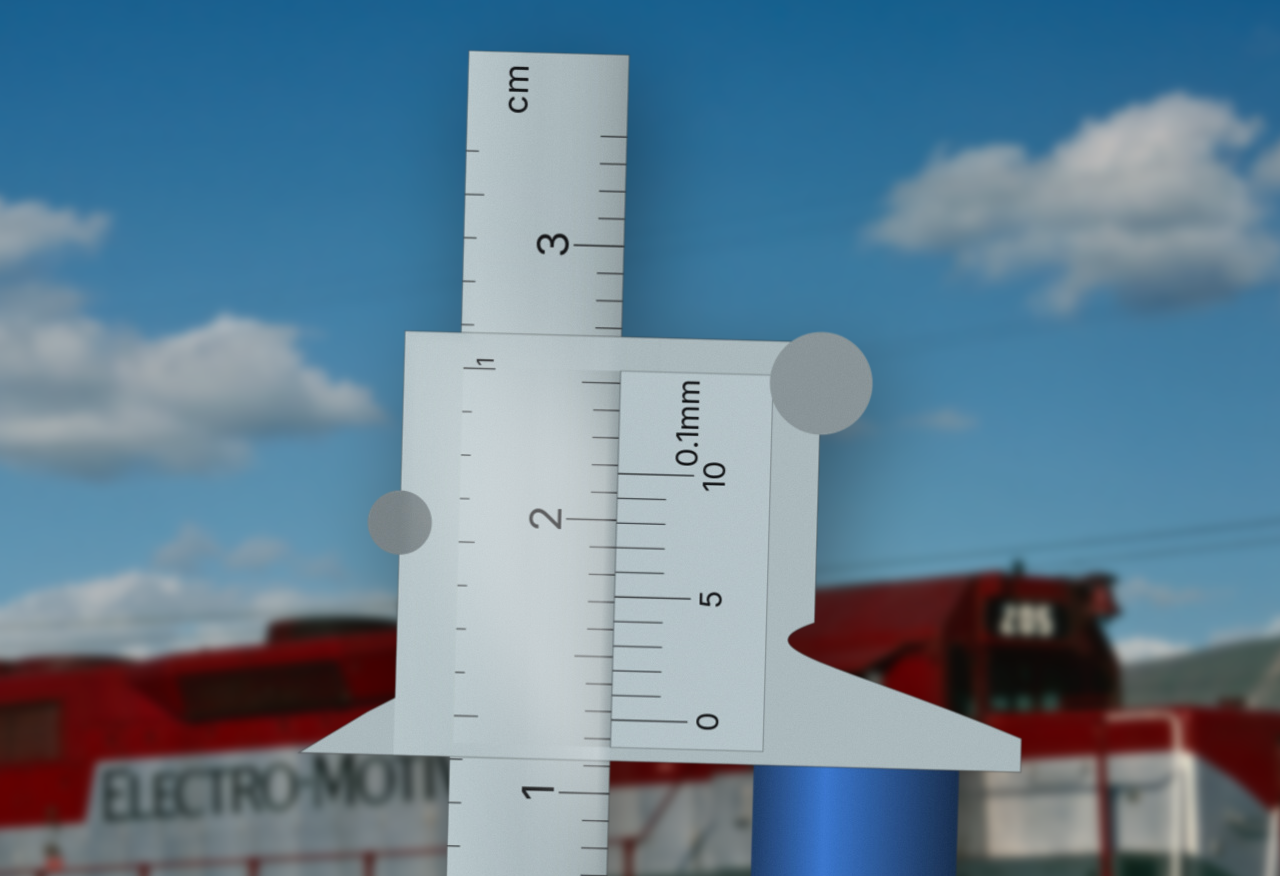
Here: 12.7 (mm)
